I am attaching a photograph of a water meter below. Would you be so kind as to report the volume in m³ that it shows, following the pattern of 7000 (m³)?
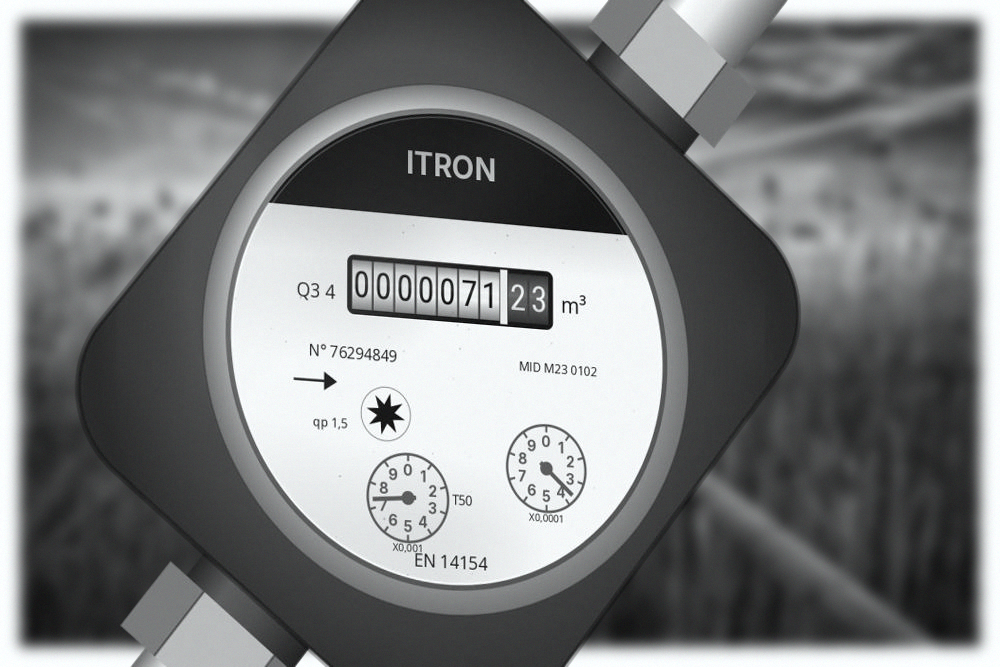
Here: 71.2373 (m³)
